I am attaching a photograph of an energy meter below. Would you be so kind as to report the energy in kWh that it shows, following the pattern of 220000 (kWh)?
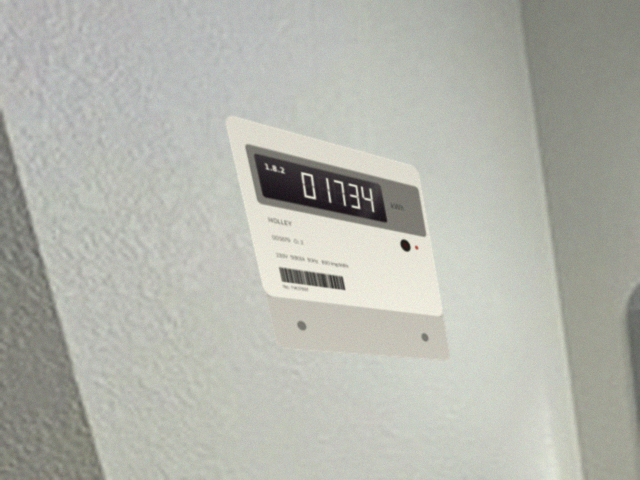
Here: 1734 (kWh)
